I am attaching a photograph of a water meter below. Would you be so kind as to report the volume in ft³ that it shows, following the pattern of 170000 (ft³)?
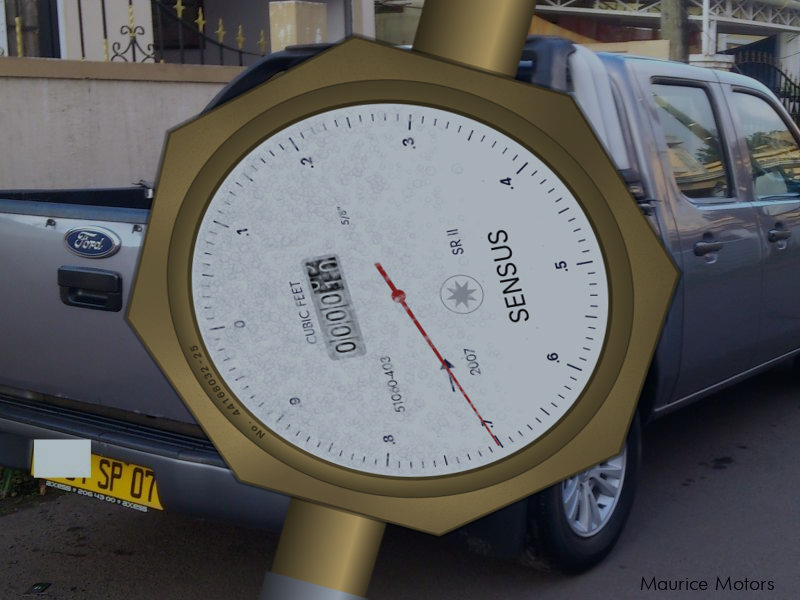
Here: 9.70 (ft³)
